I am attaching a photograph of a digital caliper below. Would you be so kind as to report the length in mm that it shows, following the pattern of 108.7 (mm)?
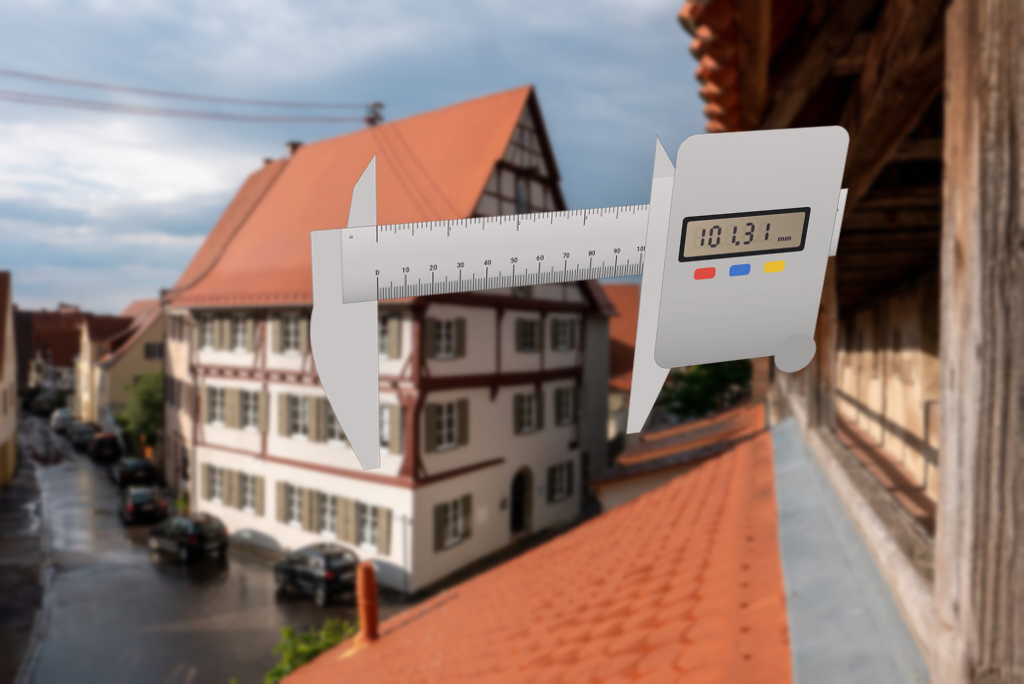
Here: 101.31 (mm)
